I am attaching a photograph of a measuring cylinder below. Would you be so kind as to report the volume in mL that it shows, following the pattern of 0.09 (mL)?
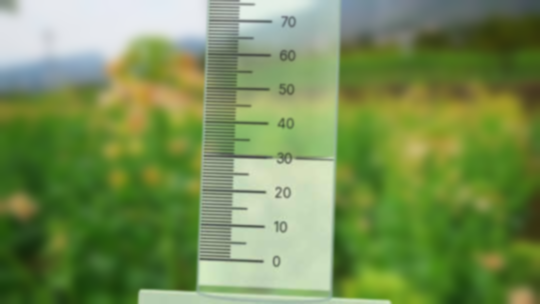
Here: 30 (mL)
